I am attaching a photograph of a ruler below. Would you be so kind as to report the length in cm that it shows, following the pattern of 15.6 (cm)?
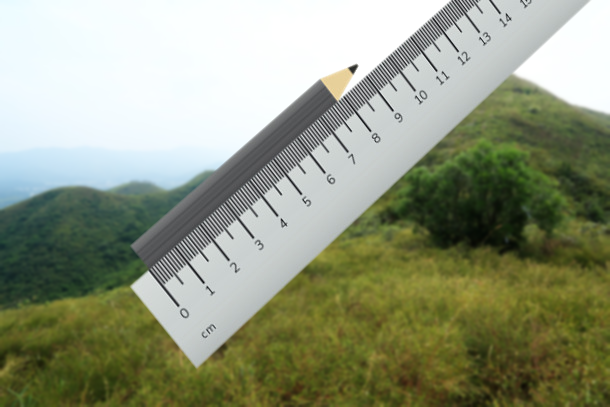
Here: 9 (cm)
